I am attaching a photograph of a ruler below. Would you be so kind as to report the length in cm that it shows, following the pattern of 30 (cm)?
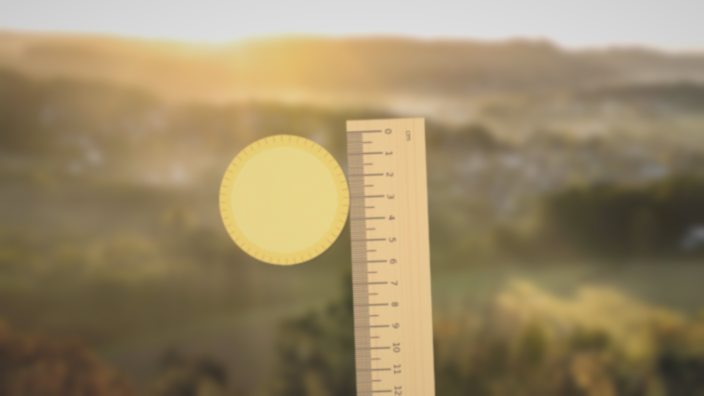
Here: 6 (cm)
